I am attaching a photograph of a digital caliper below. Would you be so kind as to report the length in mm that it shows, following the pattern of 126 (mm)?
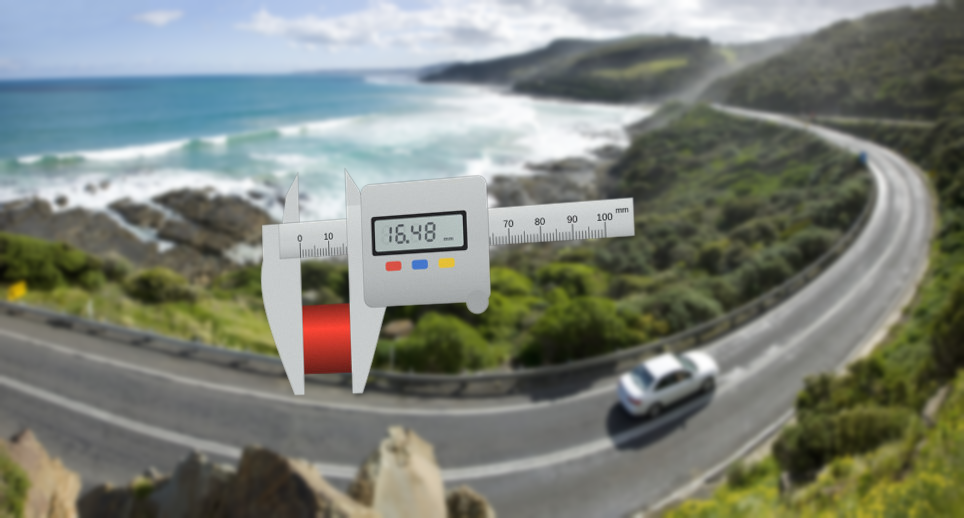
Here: 16.48 (mm)
